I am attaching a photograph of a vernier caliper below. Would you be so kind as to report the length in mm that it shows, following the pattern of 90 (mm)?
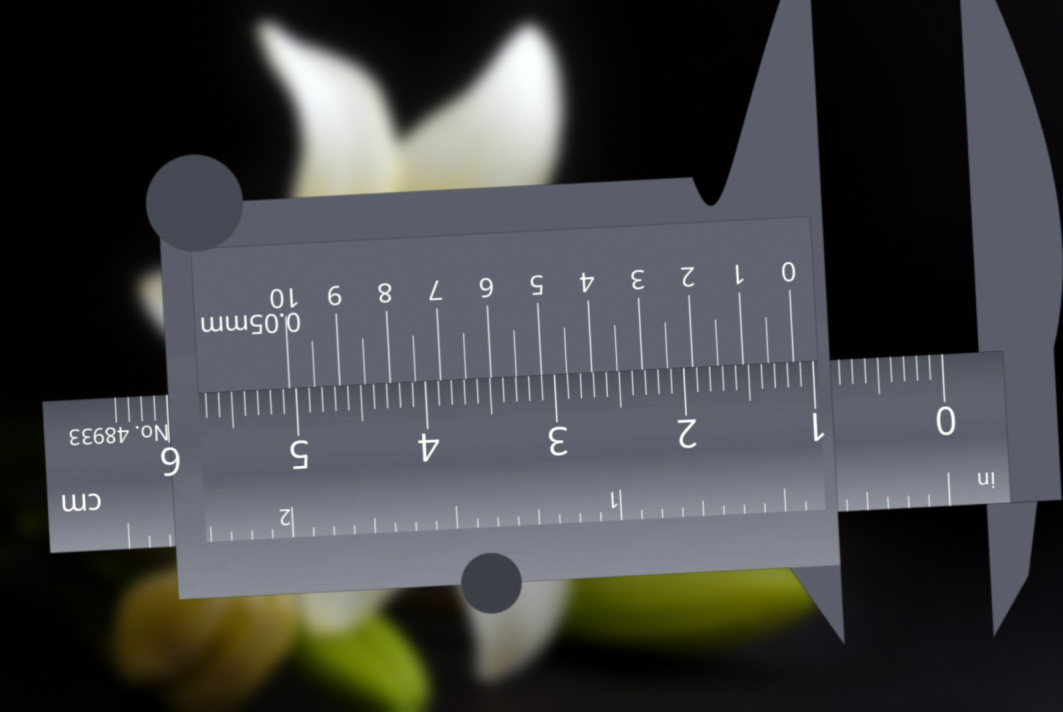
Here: 11.5 (mm)
